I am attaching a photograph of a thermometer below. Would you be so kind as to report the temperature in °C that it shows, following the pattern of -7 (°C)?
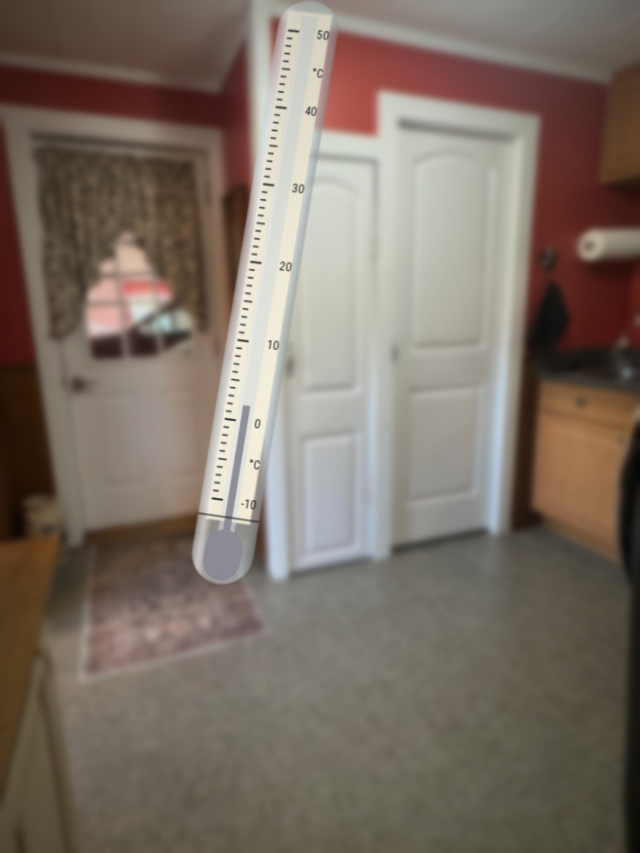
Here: 2 (°C)
